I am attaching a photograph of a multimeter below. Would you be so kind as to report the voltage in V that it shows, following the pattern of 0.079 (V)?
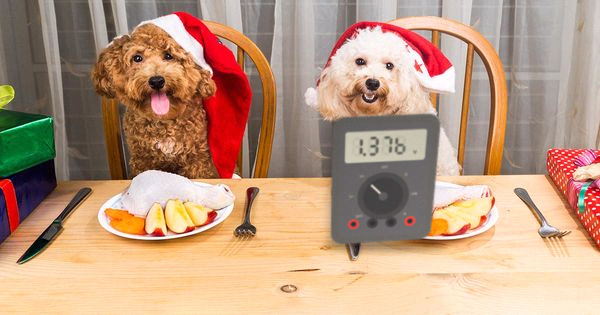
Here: 1.376 (V)
